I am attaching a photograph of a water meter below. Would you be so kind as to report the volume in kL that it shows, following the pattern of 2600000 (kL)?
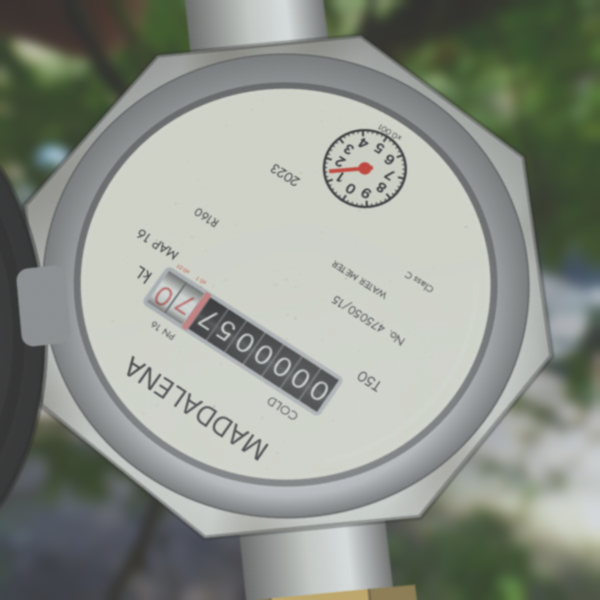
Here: 57.701 (kL)
